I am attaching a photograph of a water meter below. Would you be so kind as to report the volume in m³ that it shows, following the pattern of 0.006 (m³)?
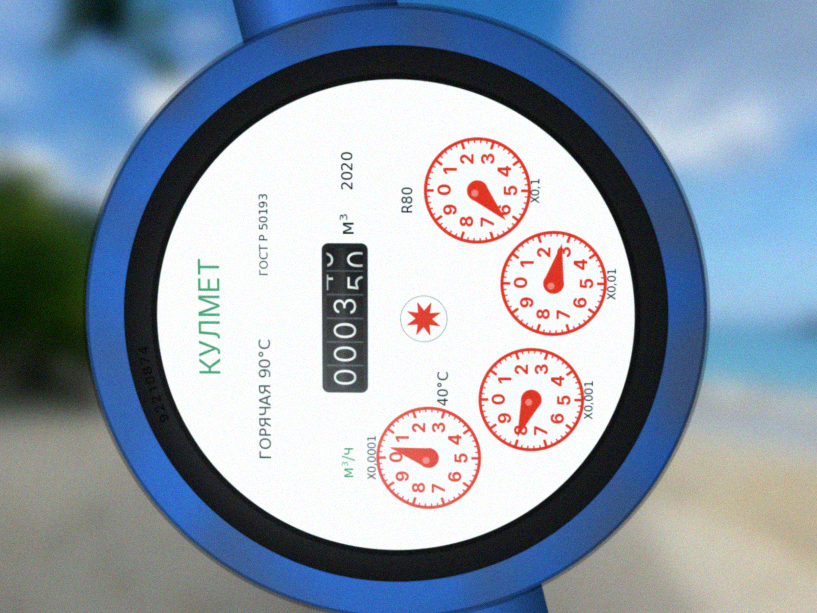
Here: 349.6280 (m³)
